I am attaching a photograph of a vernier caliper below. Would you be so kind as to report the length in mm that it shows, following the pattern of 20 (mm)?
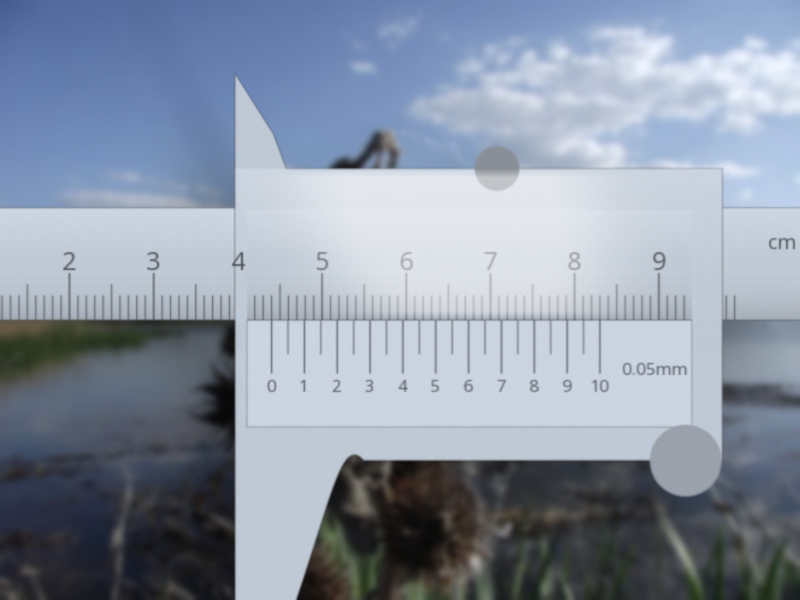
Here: 44.0 (mm)
